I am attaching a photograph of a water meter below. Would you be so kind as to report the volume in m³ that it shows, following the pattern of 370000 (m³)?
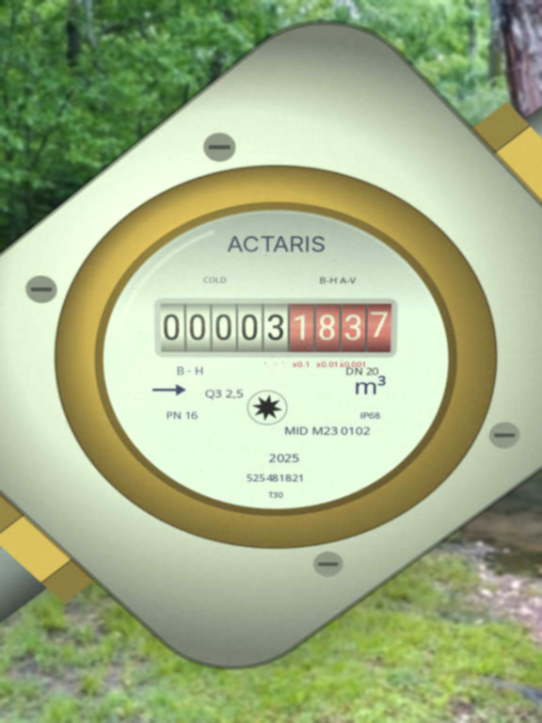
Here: 3.1837 (m³)
